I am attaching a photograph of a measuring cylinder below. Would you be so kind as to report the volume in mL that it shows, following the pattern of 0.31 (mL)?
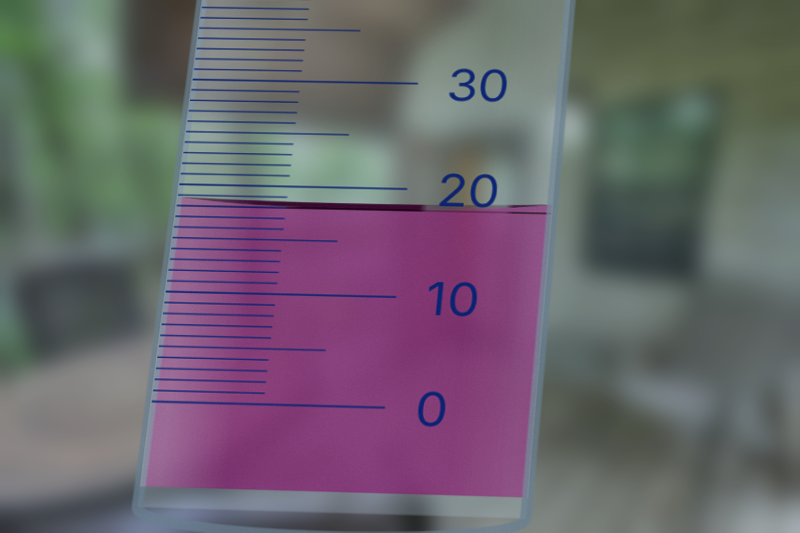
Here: 18 (mL)
